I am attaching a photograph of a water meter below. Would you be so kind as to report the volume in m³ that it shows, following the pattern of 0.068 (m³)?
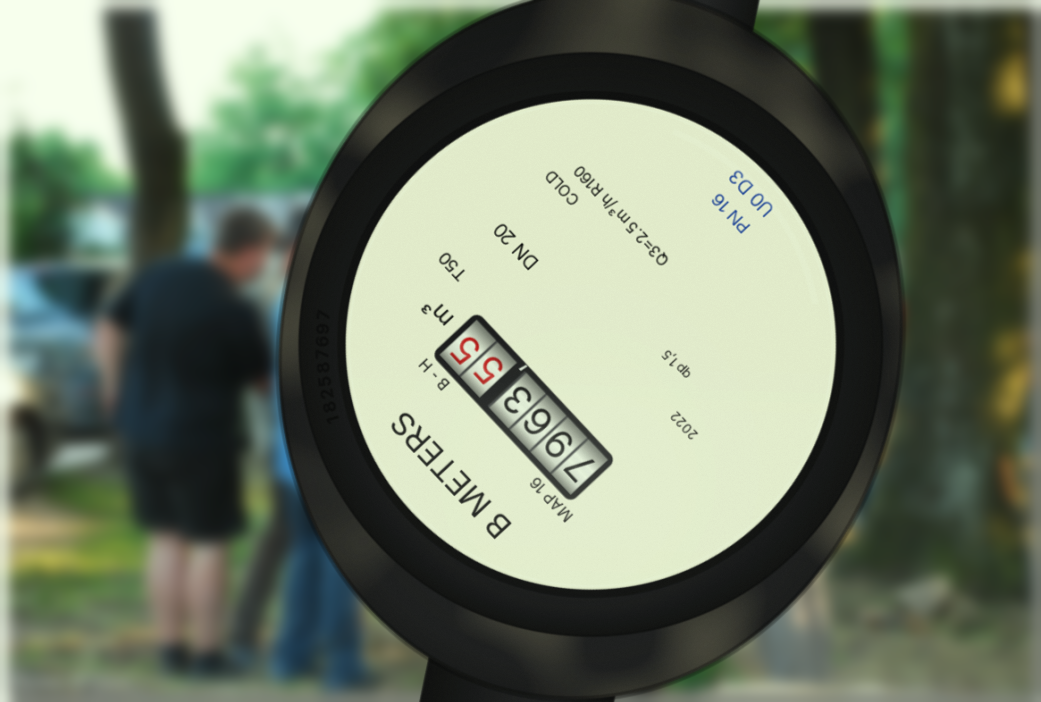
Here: 7963.55 (m³)
